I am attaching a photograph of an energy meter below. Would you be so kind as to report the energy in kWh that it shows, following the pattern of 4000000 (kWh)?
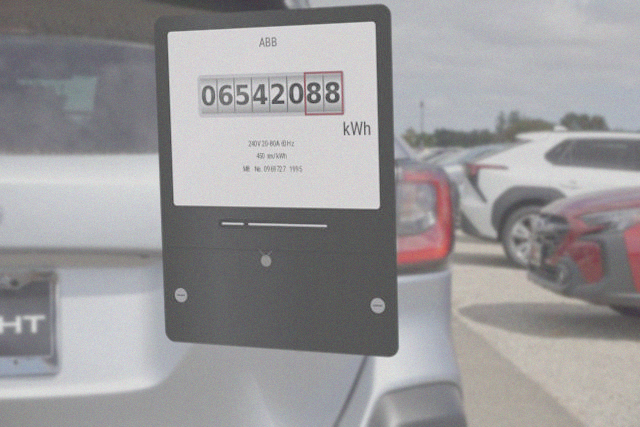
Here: 65420.88 (kWh)
